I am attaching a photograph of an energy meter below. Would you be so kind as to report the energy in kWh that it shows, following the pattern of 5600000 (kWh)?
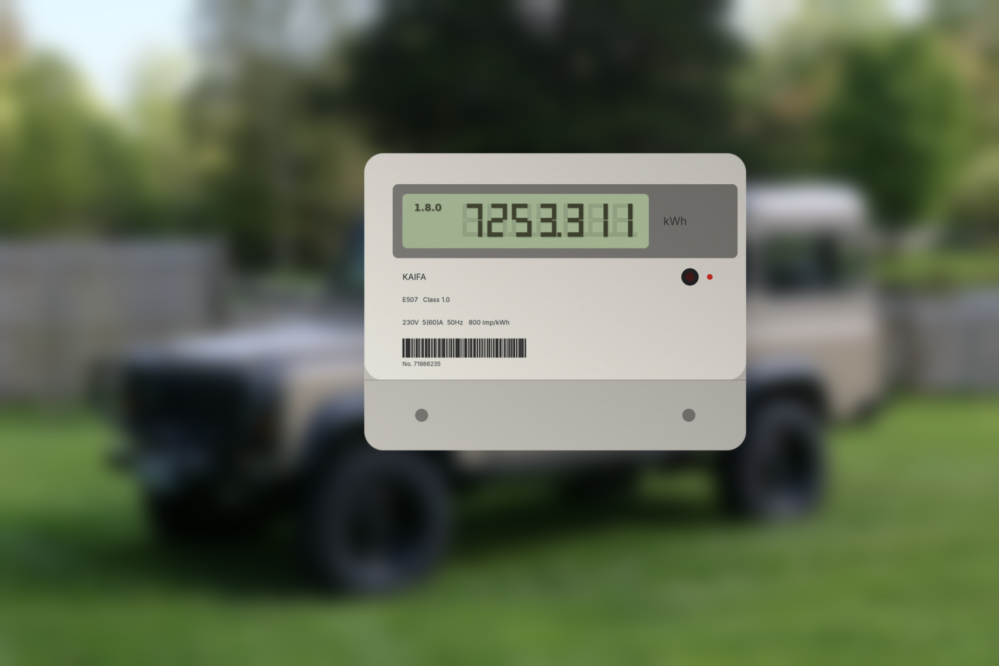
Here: 7253.311 (kWh)
